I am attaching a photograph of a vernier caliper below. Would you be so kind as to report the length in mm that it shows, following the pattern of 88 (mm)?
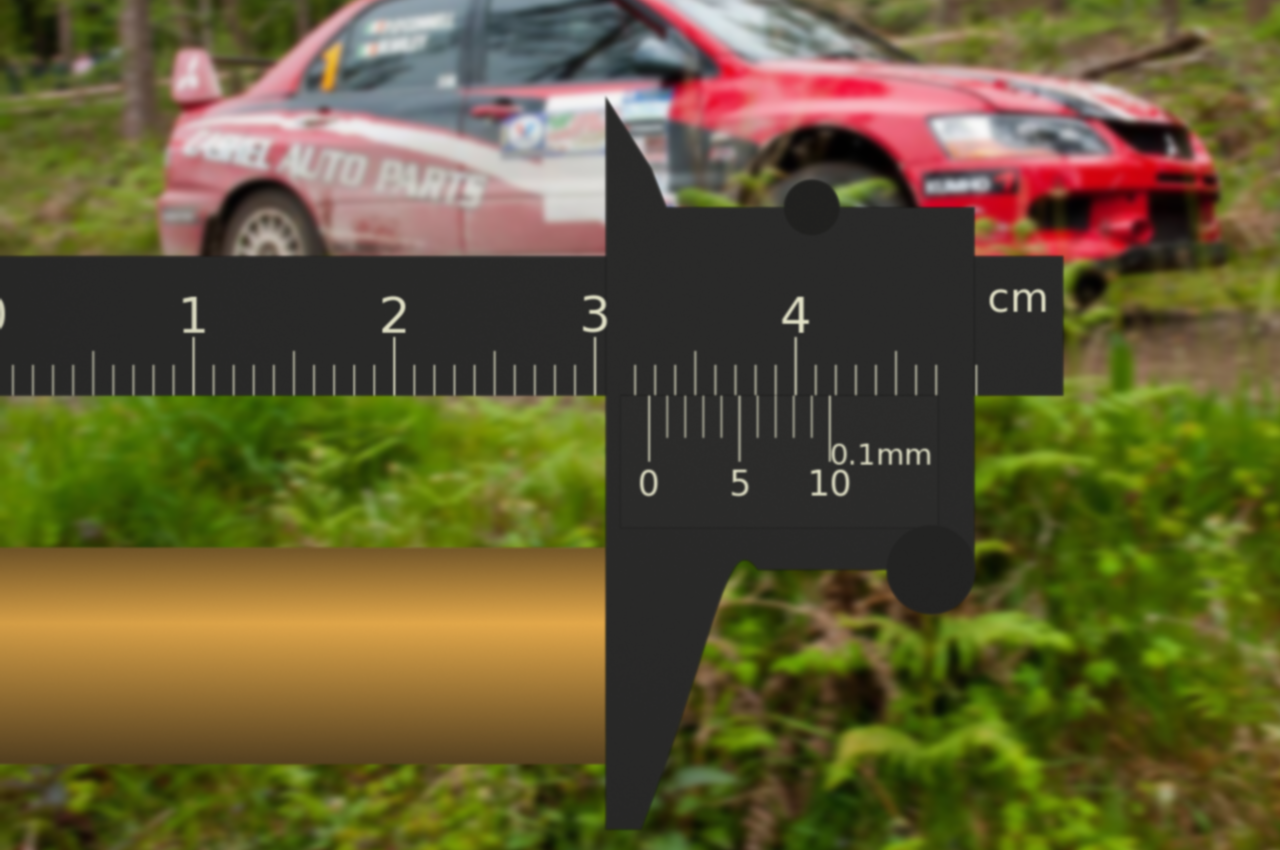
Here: 32.7 (mm)
